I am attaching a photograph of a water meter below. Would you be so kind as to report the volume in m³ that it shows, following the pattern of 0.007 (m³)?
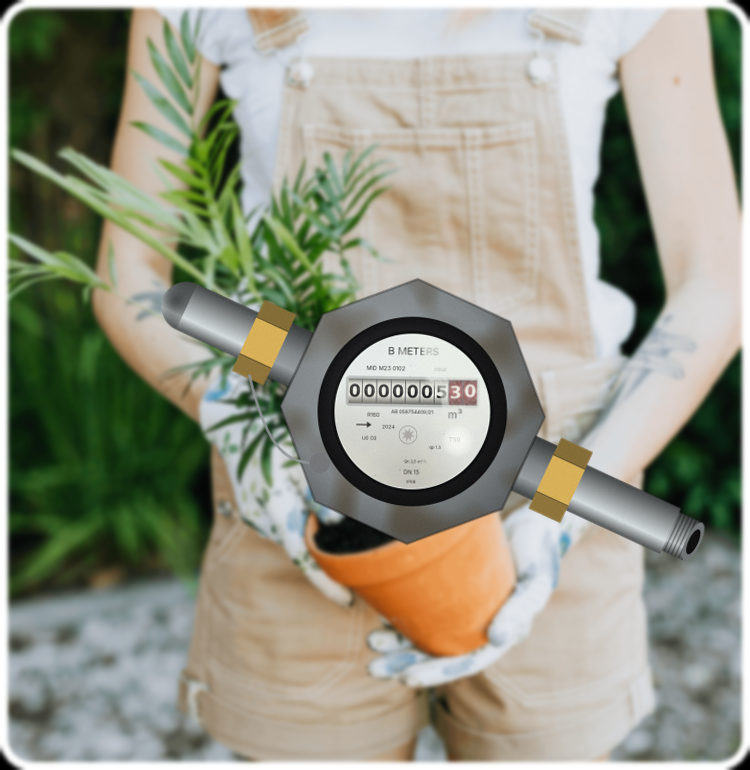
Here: 5.30 (m³)
